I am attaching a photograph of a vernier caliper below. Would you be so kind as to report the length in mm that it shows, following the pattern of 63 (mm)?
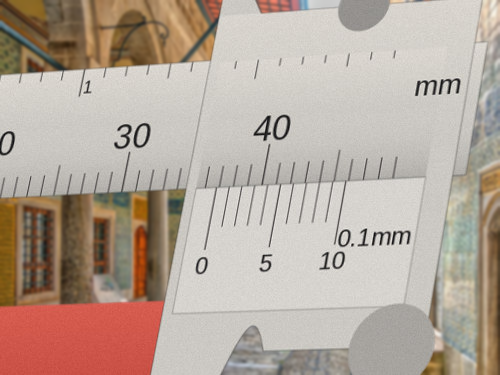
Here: 36.8 (mm)
